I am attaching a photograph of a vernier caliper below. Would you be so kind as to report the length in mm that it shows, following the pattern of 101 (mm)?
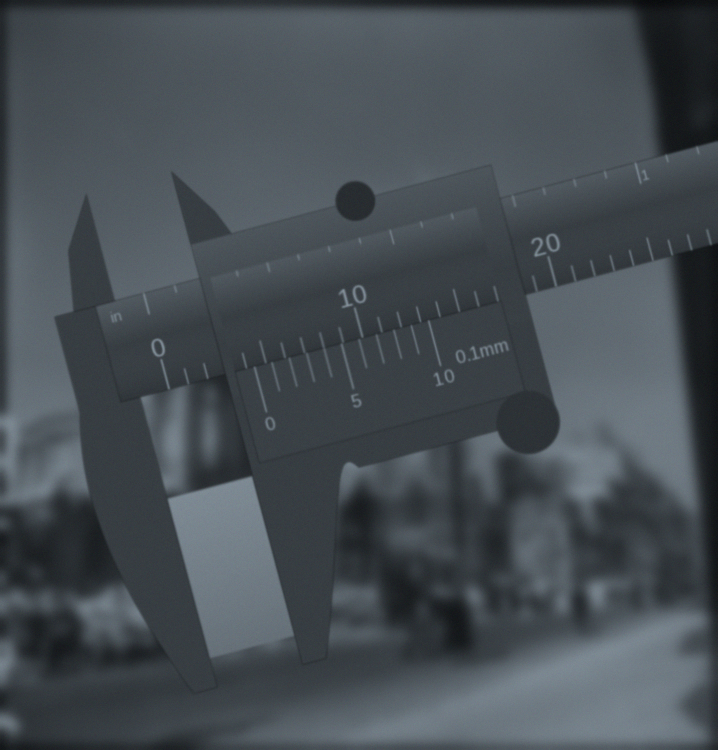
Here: 4.4 (mm)
